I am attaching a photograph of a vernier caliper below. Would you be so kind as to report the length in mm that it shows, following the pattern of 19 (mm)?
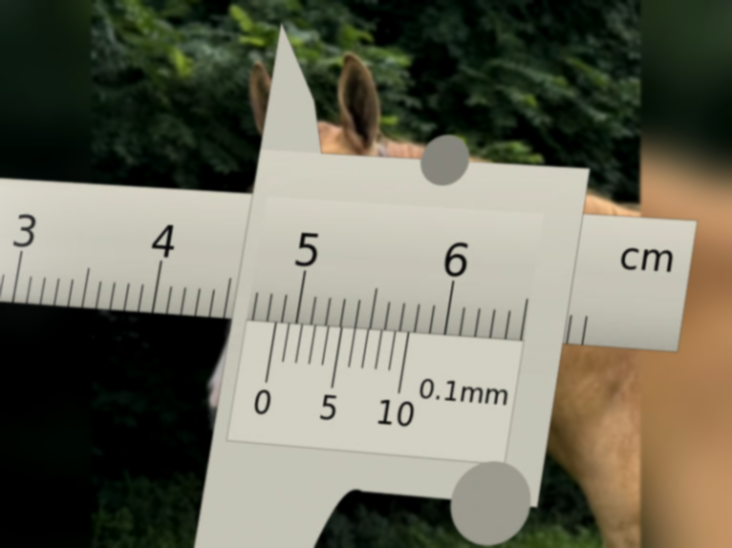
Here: 48.6 (mm)
